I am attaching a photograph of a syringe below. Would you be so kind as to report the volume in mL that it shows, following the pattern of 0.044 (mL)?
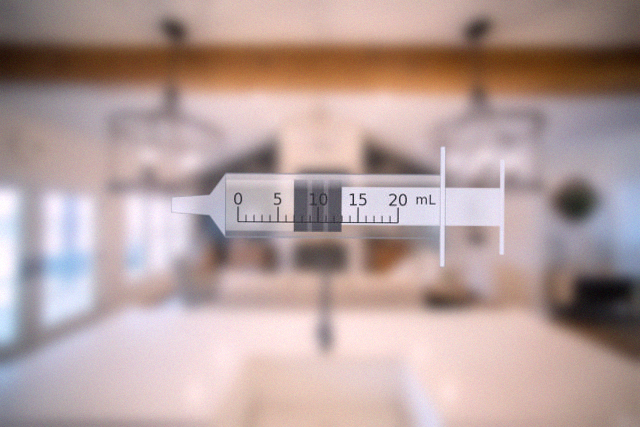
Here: 7 (mL)
